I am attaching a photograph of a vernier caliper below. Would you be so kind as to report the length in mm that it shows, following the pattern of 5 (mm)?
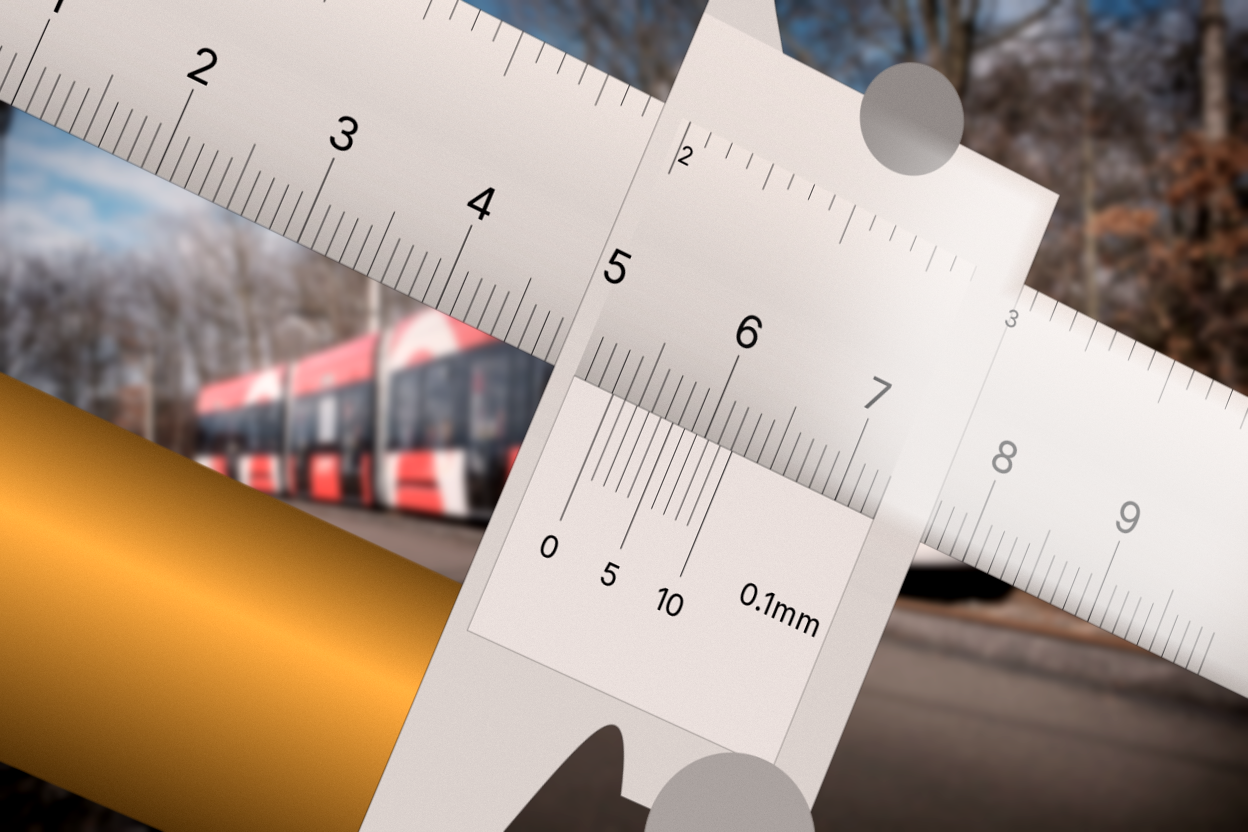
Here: 53.1 (mm)
